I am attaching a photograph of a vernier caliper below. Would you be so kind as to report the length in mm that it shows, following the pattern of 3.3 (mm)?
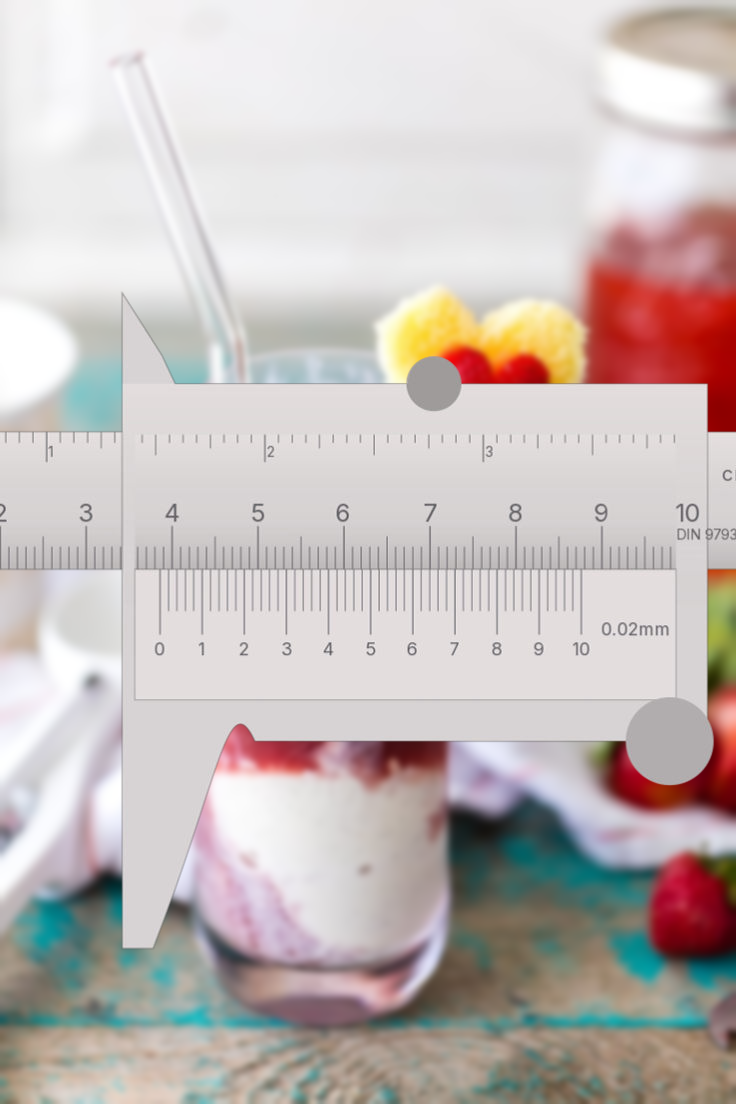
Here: 38.6 (mm)
